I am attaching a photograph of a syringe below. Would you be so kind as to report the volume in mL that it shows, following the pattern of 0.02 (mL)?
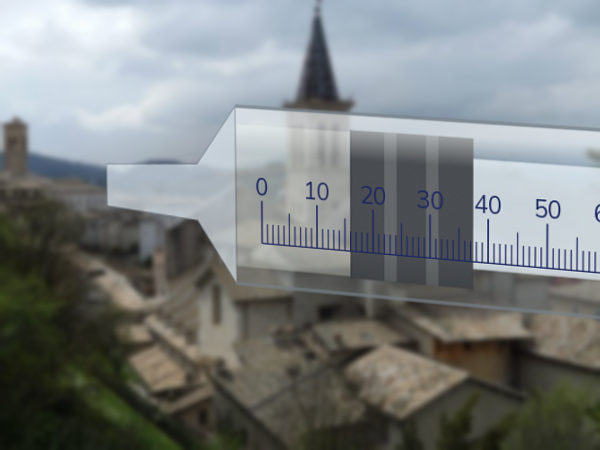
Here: 16 (mL)
